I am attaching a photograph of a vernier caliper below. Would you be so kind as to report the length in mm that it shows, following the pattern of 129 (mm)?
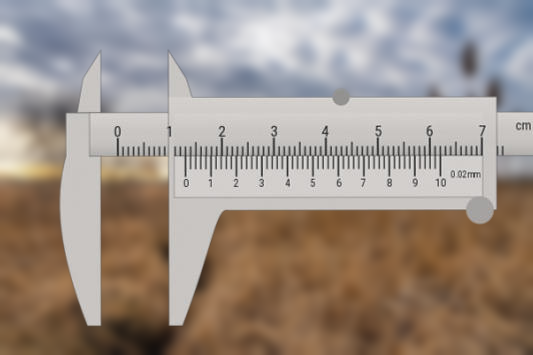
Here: 13.0 (mm)
